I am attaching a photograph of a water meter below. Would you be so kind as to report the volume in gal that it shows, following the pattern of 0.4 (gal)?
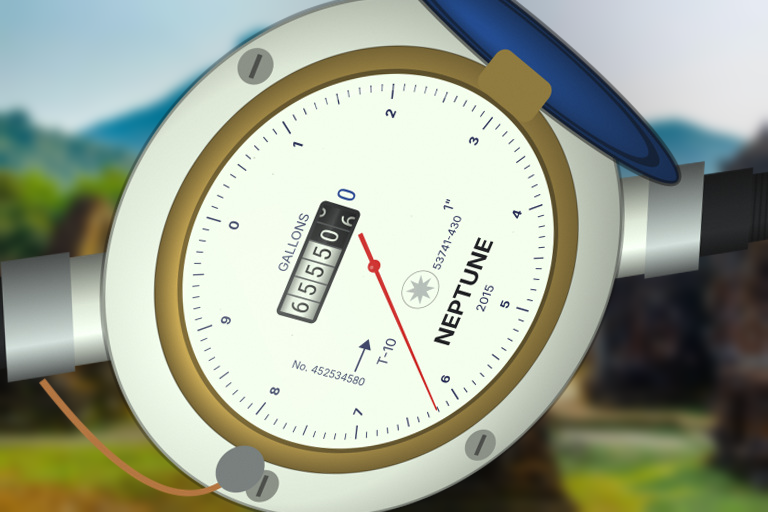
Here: 6555056.2 (gal)
